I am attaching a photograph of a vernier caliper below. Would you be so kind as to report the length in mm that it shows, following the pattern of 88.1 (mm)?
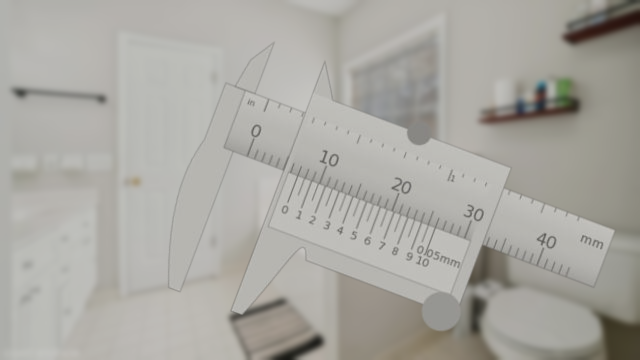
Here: 7.0 (mm)
